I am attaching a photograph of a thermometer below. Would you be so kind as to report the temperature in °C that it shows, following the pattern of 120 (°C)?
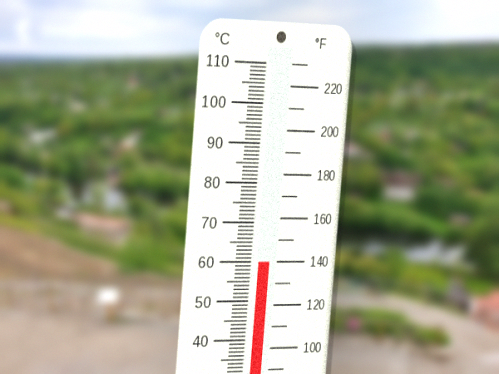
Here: 60 (°C)
